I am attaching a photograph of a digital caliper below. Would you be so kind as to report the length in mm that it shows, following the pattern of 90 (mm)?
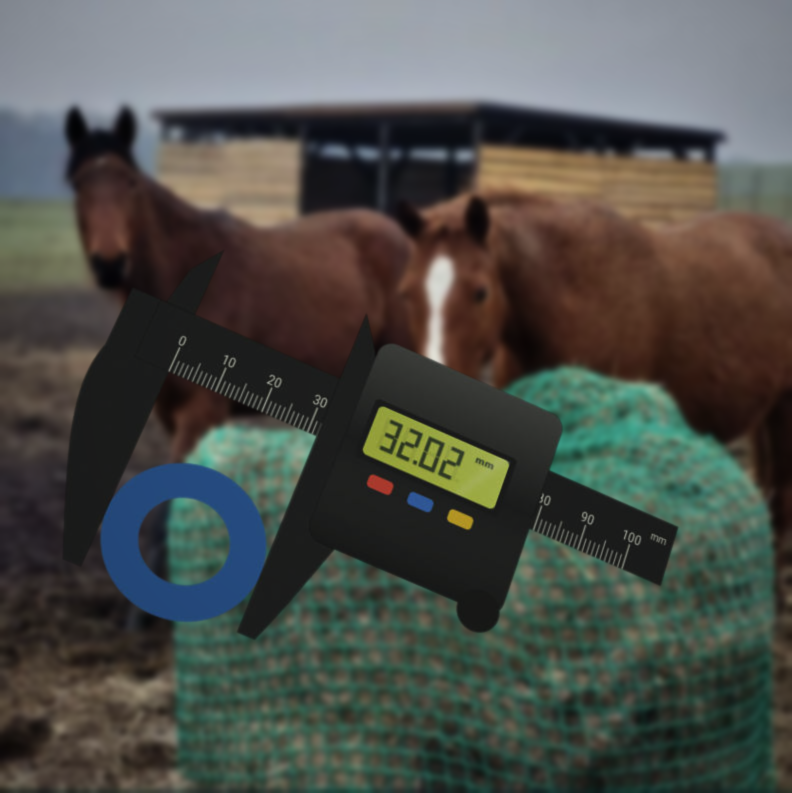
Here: 32.02 (mm)
